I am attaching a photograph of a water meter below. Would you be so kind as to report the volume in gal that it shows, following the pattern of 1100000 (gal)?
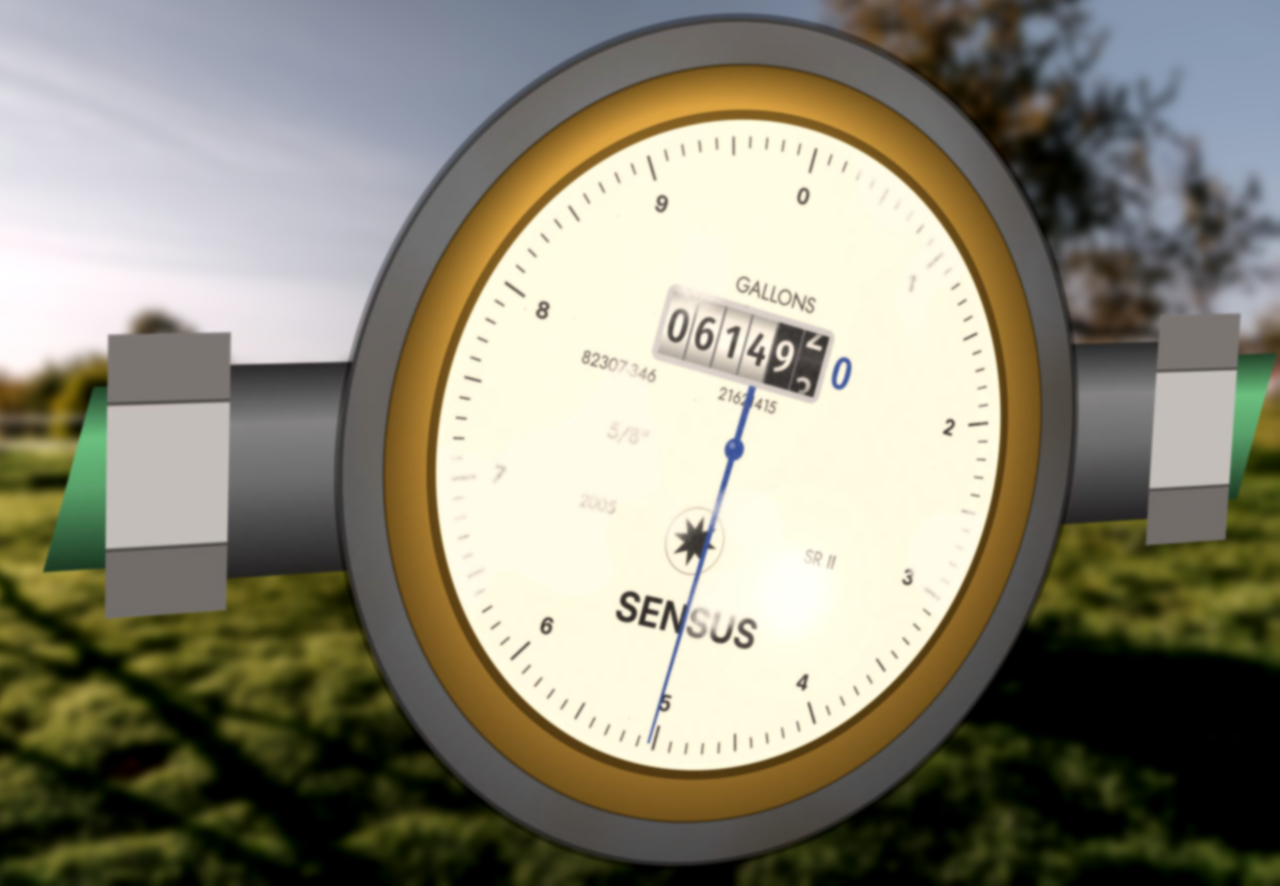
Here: 614925.0 (gal)
